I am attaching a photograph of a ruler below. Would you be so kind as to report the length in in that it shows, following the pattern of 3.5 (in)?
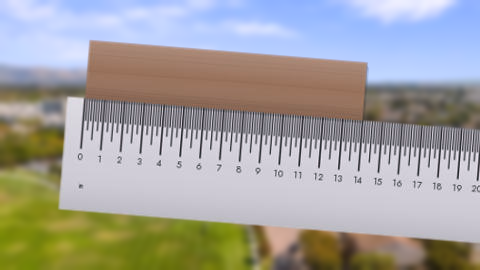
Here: 14 (in)
